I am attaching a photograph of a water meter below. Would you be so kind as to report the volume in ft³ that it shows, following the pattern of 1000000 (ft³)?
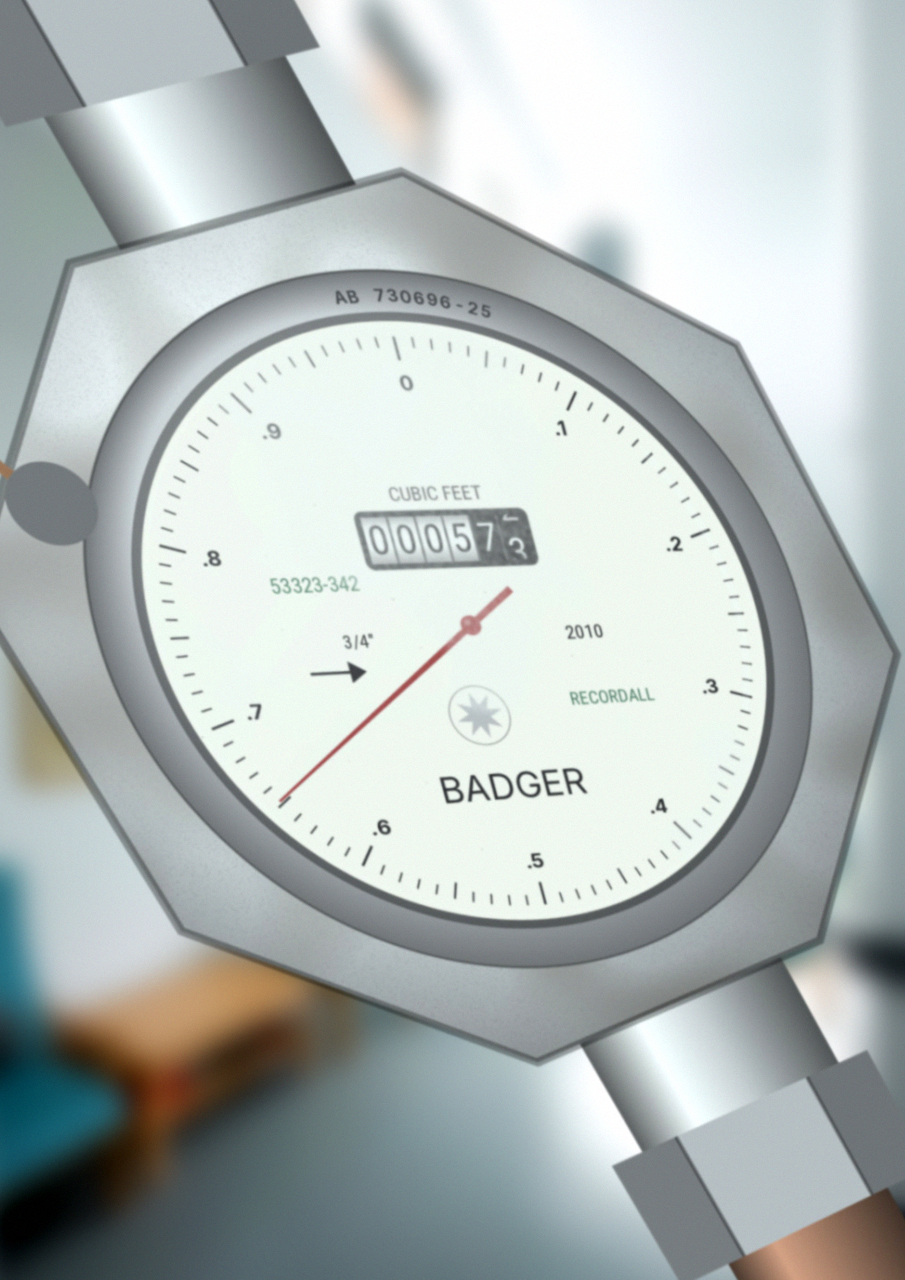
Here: 572.65 (ft³)
